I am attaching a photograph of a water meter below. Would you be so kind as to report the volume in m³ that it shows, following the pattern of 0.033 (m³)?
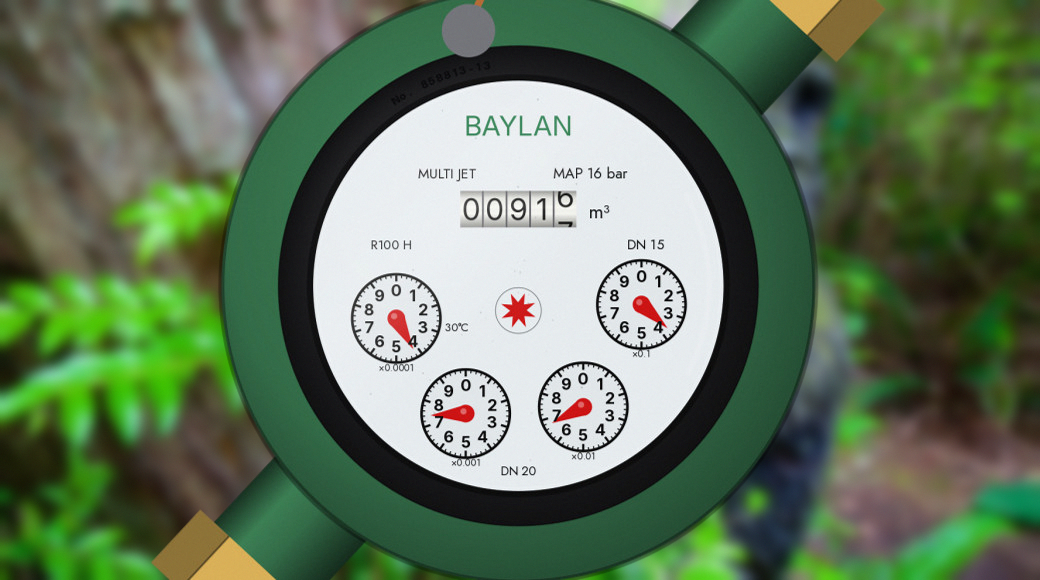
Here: 916.3674 (m³)
